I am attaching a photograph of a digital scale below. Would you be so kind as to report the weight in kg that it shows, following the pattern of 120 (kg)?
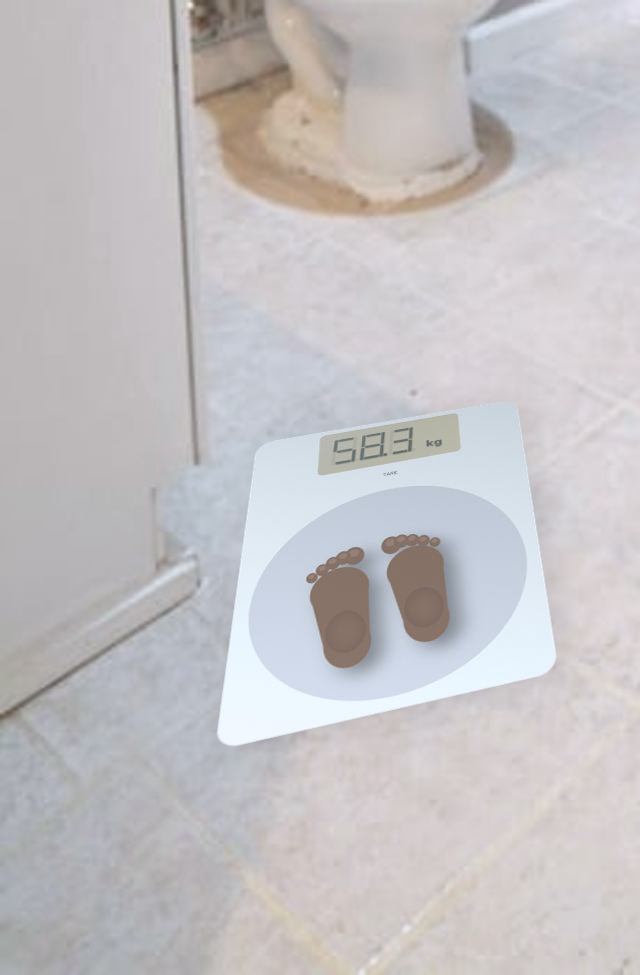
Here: 58.3 (kg)
